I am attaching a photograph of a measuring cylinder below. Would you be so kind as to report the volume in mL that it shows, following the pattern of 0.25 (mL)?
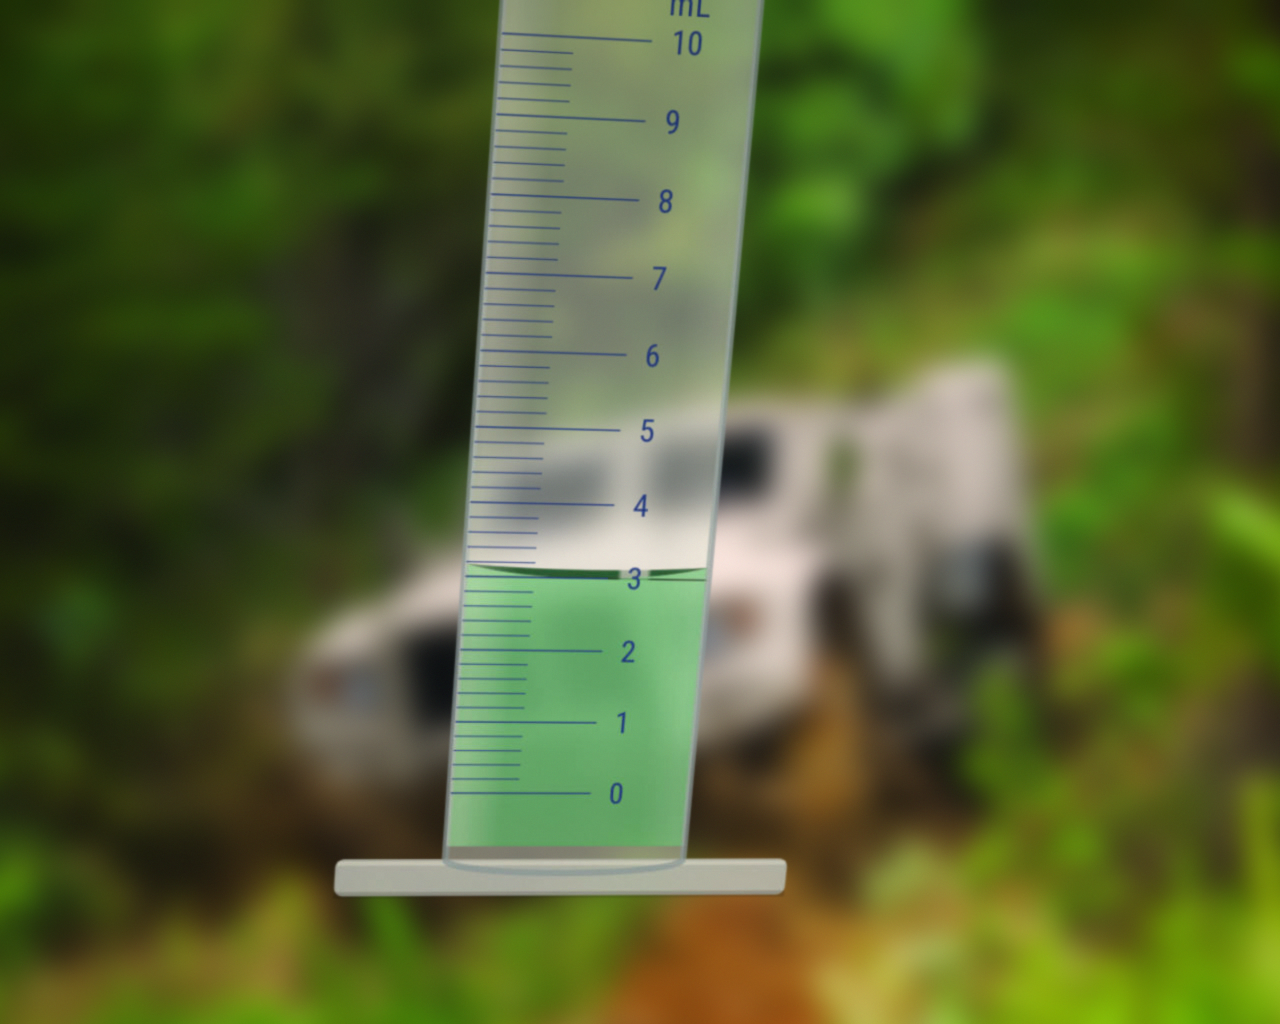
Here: 3 (mL)
